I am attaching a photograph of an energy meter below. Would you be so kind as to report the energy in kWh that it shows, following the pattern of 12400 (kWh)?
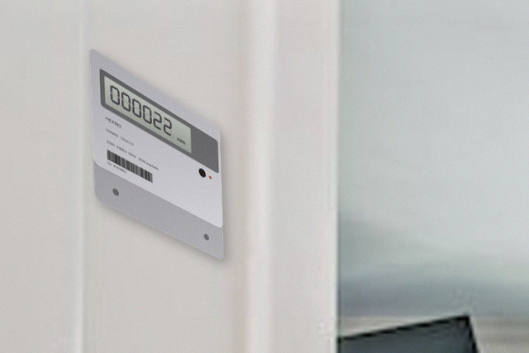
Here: 22 (kWh)
